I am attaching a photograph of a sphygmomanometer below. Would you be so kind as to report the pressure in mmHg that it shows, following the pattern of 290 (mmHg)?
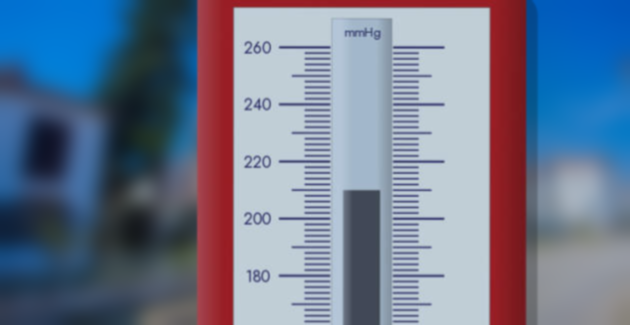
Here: 210 (mmHg)
